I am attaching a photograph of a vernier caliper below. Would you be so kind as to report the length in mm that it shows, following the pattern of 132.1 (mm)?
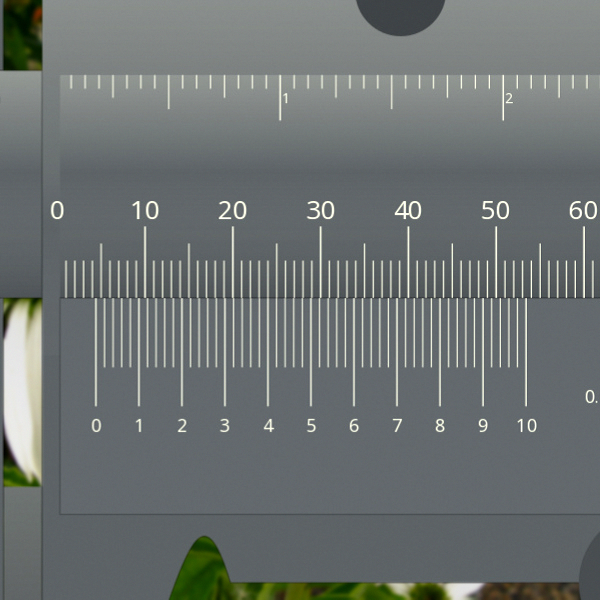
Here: 4.4 (mm)
